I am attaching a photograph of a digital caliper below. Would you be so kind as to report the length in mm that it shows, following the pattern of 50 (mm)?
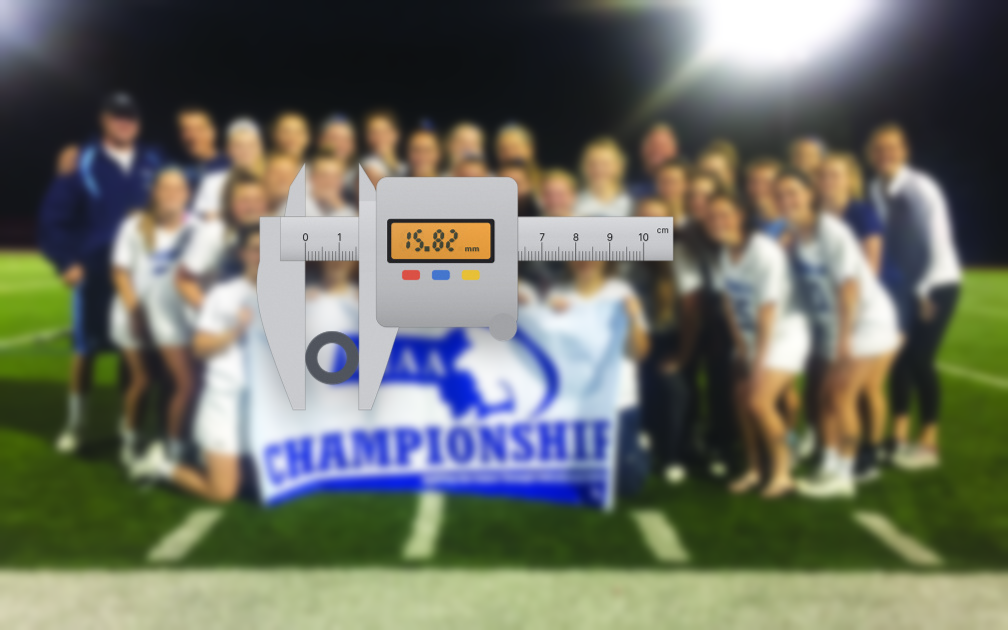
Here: 15.82 (mm)
